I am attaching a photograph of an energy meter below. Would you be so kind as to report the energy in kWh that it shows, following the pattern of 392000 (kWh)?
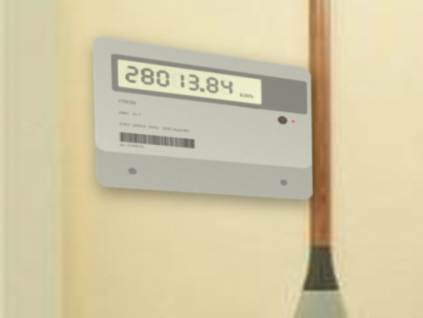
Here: 28013.84 (kWh)
